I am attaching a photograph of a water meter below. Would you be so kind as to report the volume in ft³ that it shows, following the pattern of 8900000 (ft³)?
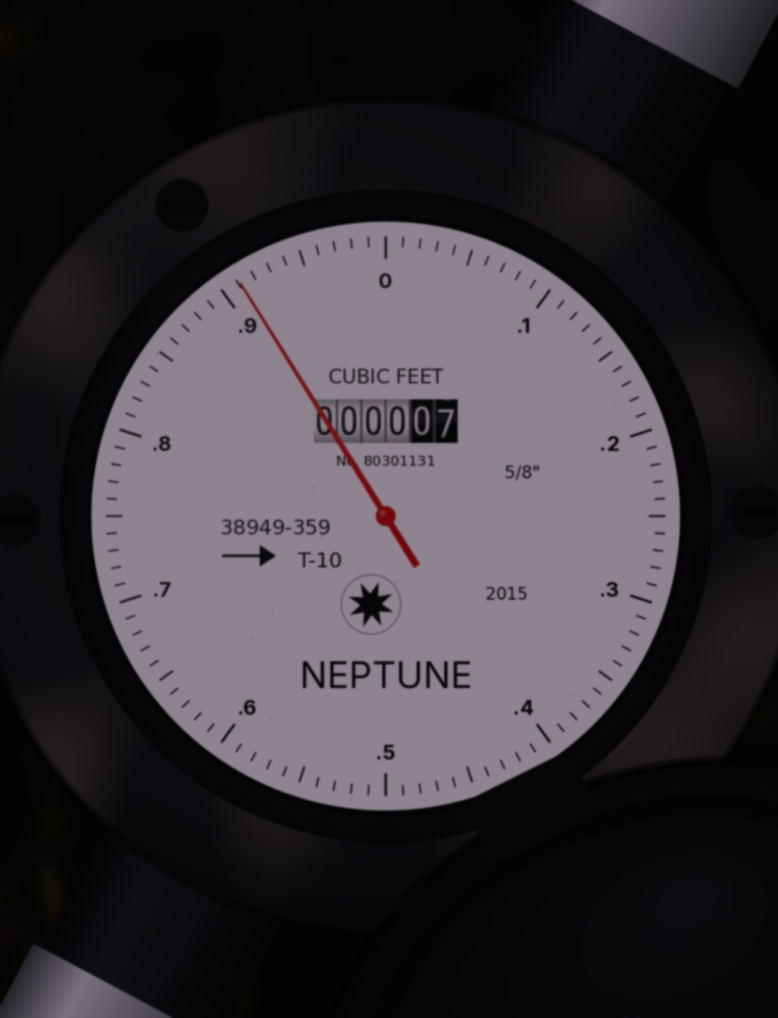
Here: 6.91 (ft³)
